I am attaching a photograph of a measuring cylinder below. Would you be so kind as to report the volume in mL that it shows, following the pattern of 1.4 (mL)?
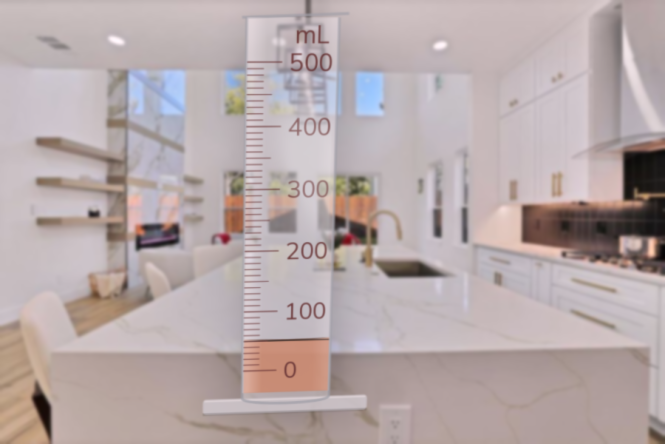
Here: 50 (mL)
